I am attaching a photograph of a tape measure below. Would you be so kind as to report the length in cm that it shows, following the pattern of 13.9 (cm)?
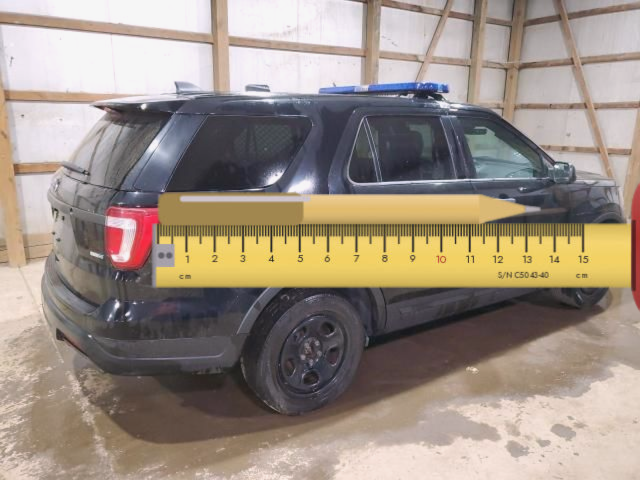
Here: 13.5 (cm)
